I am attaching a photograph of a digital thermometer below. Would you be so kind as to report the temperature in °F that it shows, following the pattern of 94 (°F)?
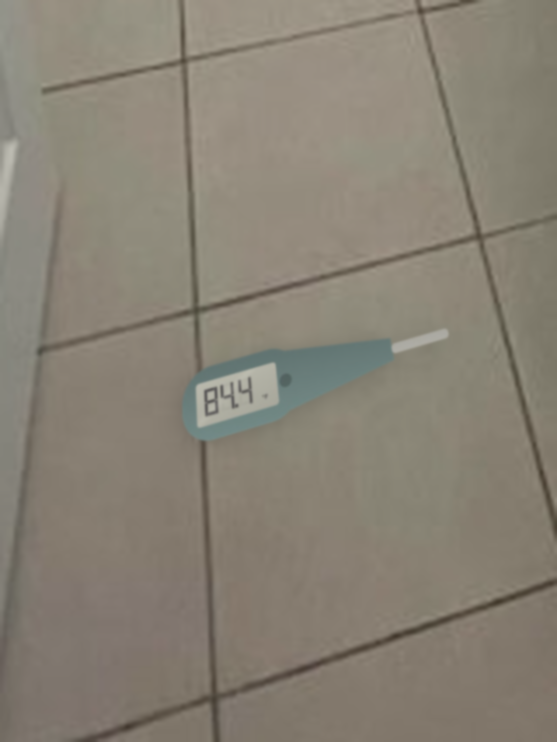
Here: 84.4 (°F)
